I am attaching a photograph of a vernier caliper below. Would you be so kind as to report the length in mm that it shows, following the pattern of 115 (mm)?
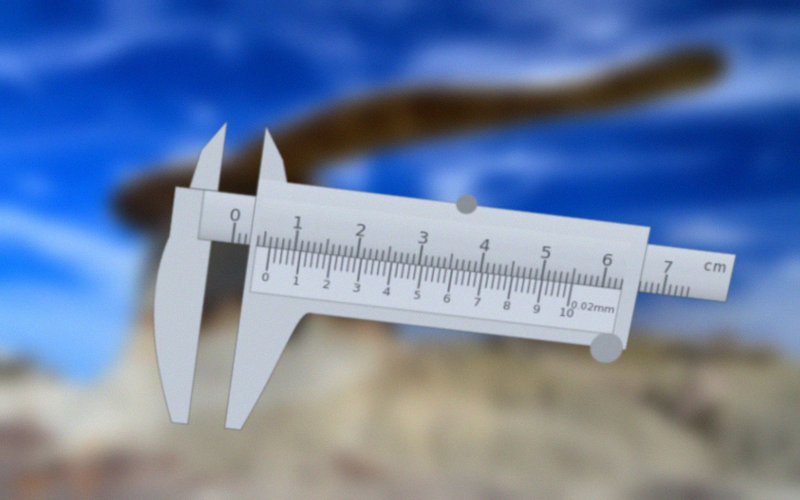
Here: 6.0 (mm)
